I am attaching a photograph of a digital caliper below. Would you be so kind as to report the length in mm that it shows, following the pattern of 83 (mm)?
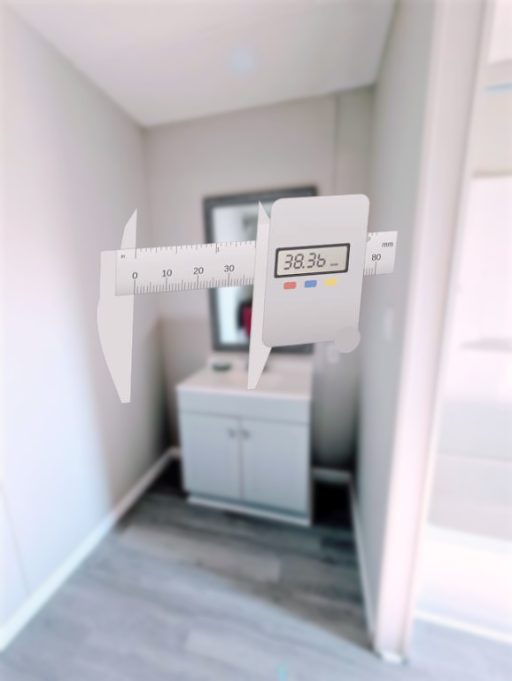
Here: 38.36 (mm)
